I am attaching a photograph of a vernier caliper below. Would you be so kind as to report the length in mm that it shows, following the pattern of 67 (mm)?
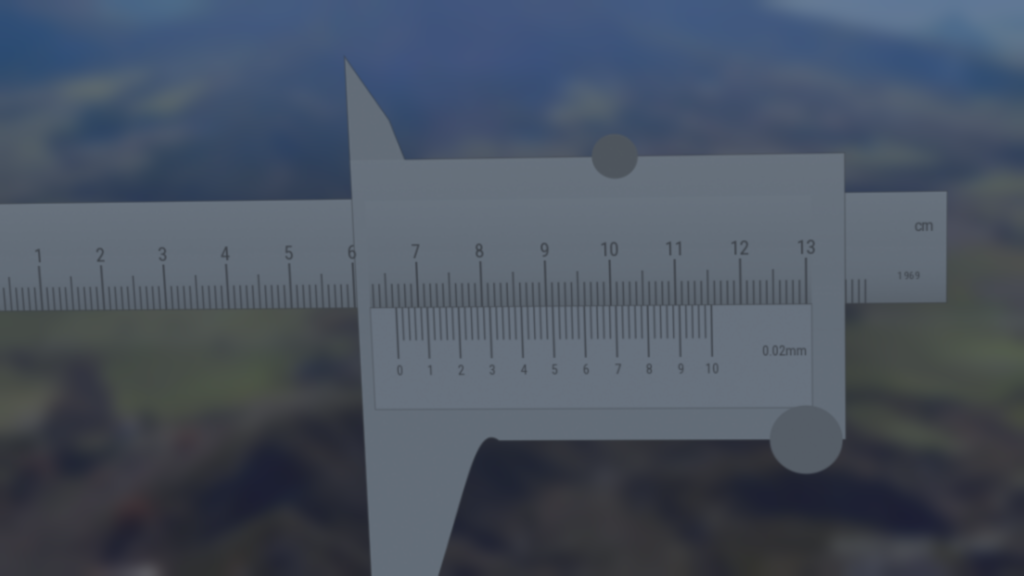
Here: 66.5 (mm)
